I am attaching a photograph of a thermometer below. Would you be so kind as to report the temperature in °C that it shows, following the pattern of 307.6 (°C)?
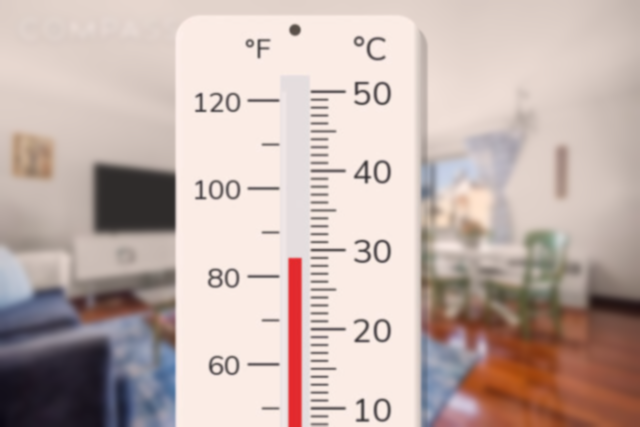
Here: 29 (°C)
